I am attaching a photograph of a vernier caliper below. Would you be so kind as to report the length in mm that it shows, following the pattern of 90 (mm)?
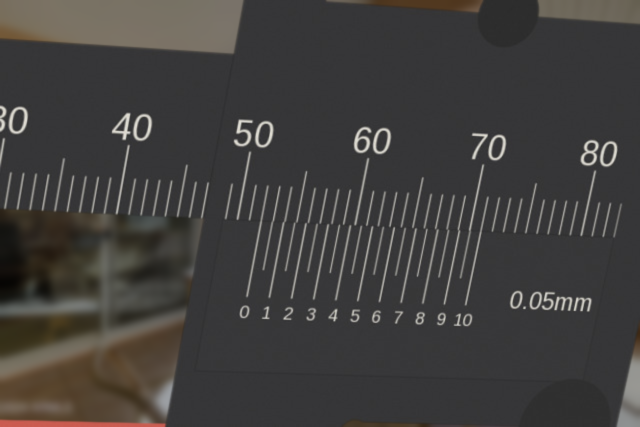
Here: 52.0 (mm)
